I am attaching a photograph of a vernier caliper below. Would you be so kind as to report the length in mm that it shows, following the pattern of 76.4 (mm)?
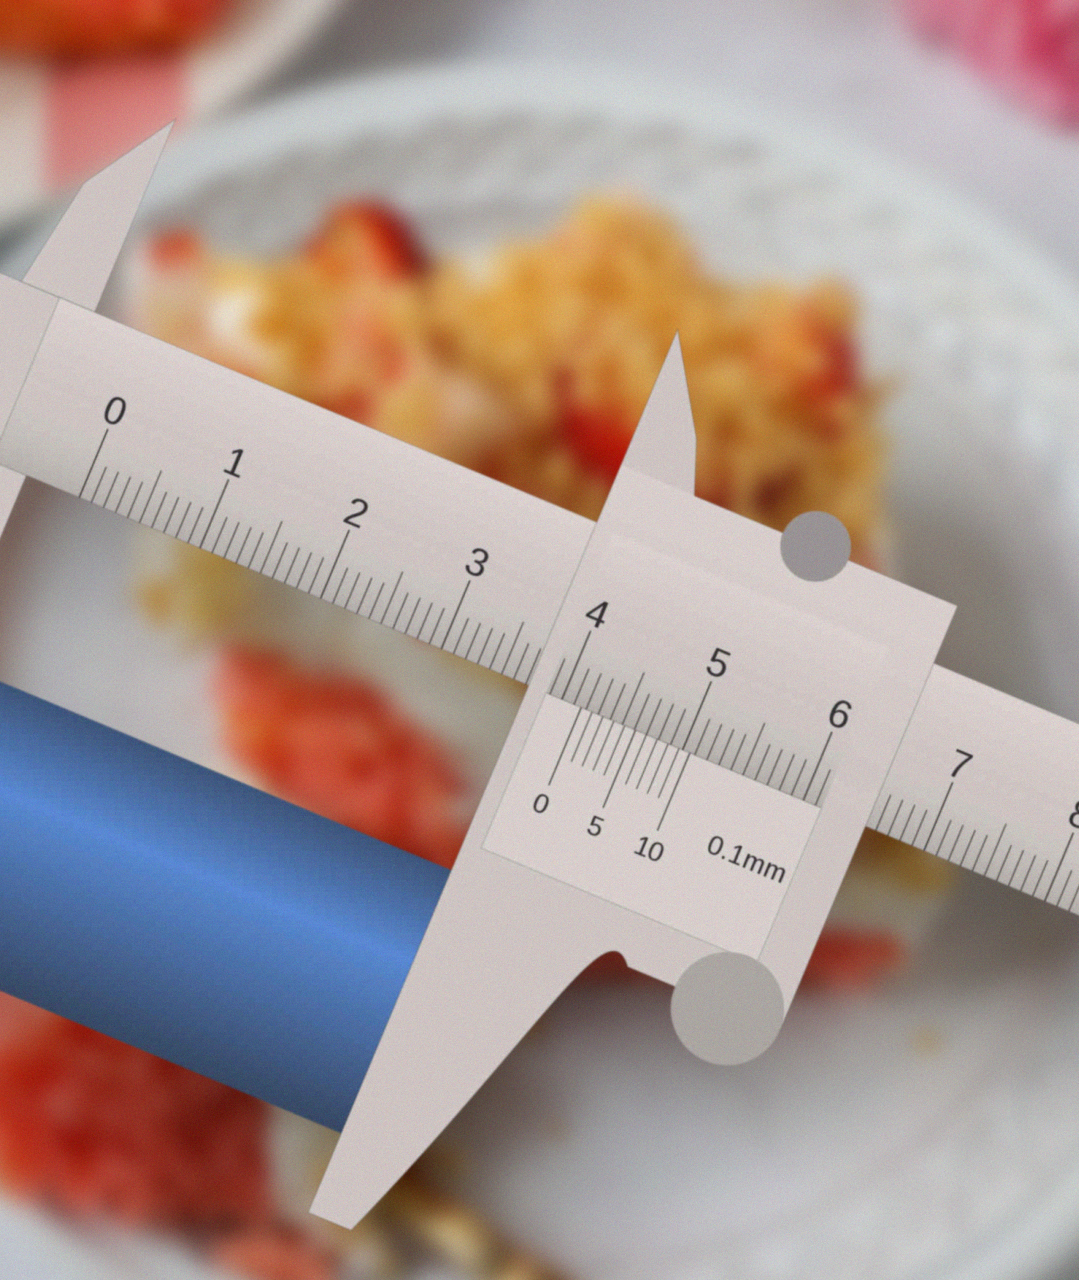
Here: 41.6 (mm)
